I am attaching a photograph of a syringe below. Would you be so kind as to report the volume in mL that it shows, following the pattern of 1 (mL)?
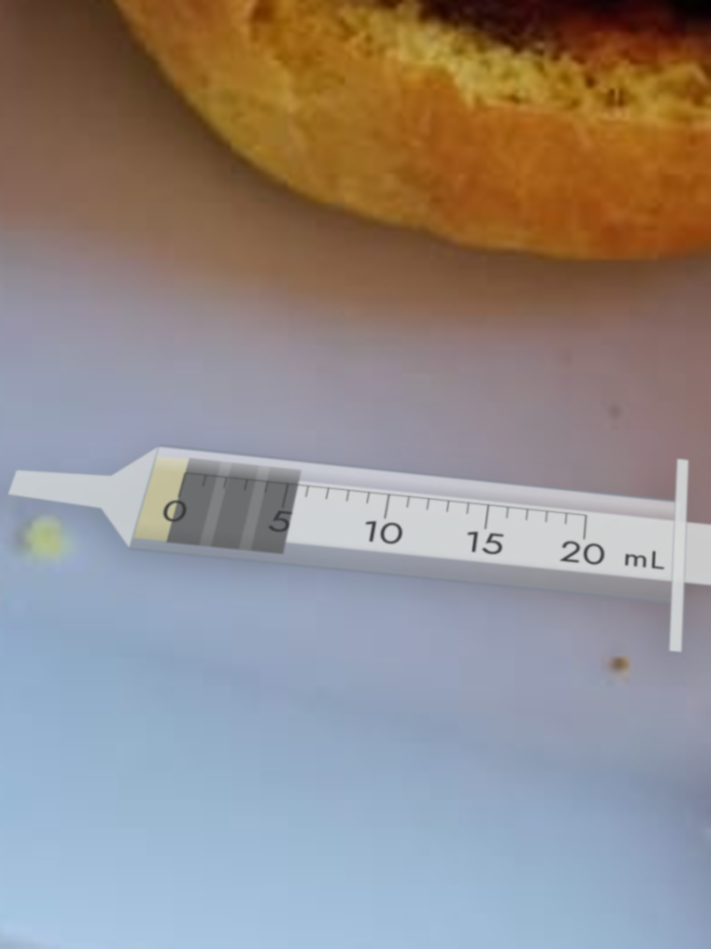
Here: 0 (mL)
